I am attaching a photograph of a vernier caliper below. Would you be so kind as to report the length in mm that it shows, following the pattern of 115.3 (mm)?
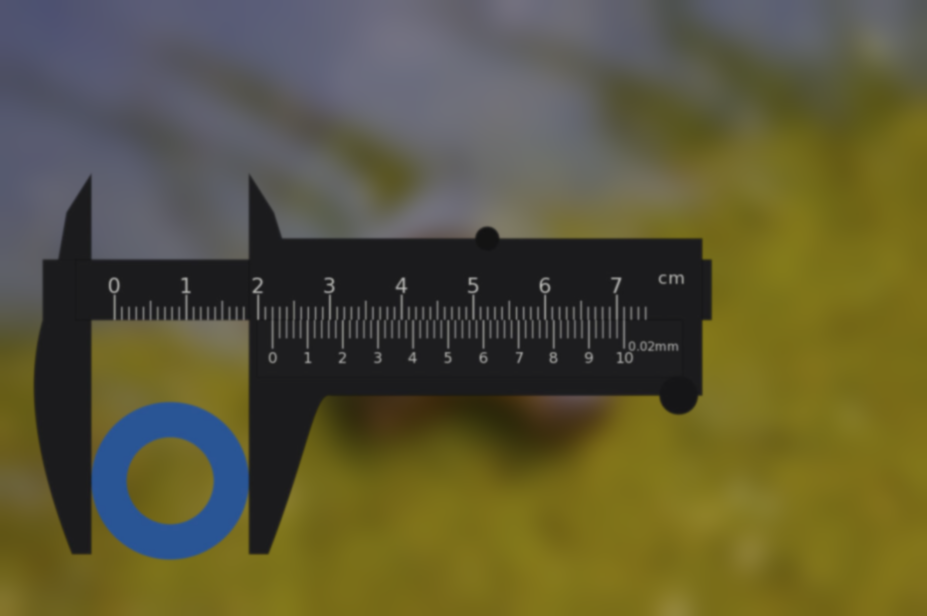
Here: 22.0 (mm)
